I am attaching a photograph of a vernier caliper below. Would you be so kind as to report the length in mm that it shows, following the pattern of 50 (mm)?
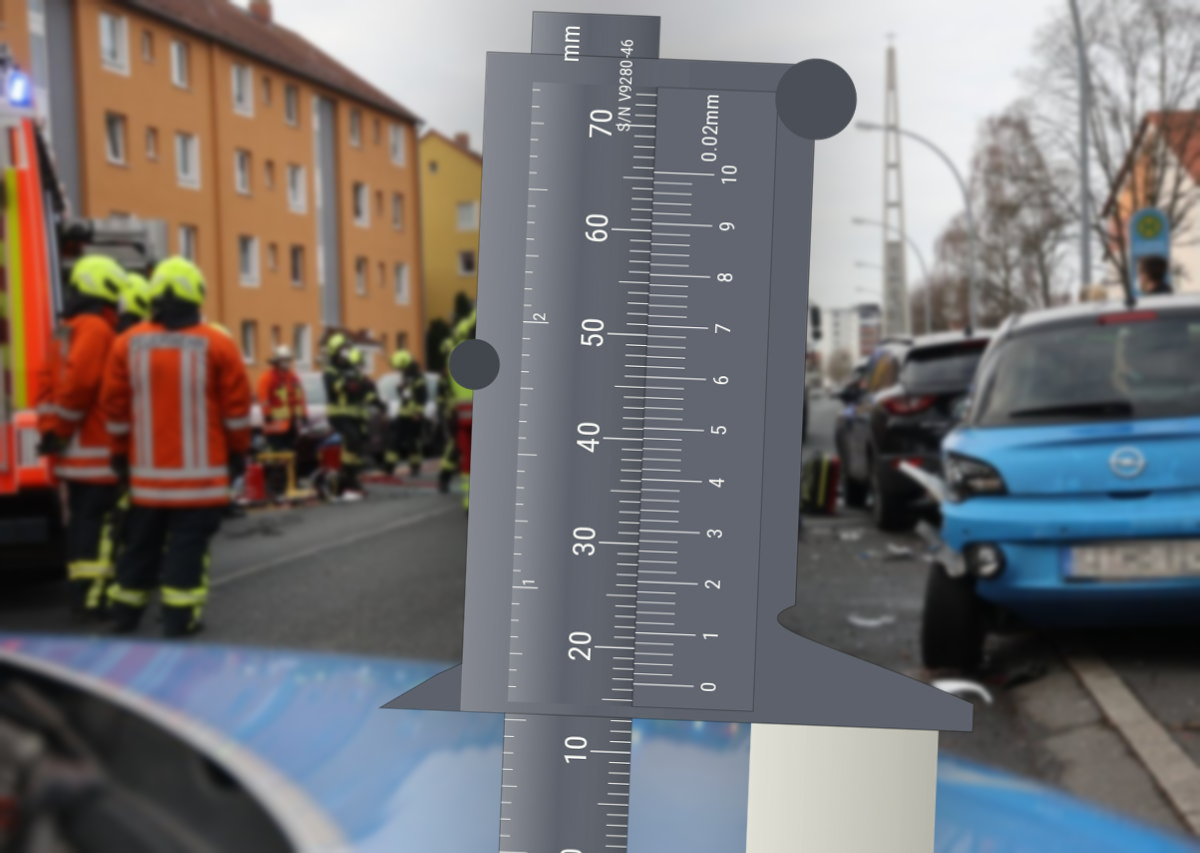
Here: 16.6 (mm)
